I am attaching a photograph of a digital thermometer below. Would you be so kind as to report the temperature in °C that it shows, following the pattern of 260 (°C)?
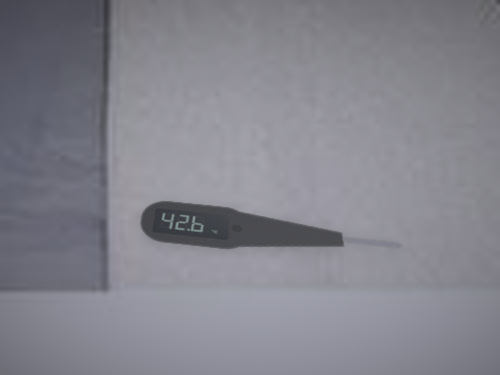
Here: 42.6 (°C)
